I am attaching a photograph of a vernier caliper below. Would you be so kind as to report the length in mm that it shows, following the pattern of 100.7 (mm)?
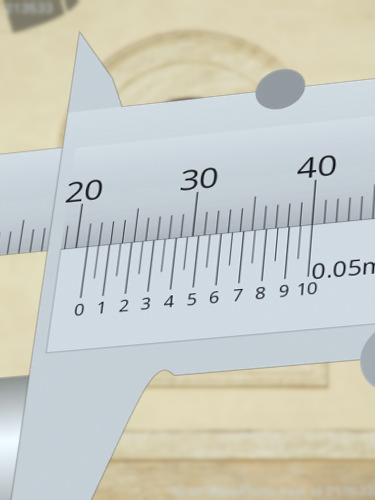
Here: 21.0 (mm)
